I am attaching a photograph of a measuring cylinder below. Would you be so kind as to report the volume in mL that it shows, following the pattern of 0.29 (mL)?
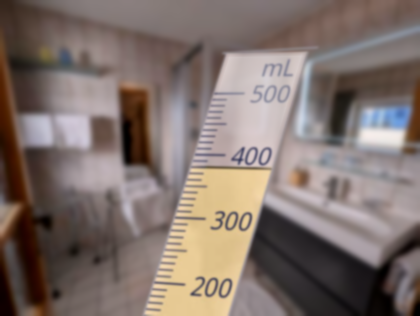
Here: 380 (mL)
